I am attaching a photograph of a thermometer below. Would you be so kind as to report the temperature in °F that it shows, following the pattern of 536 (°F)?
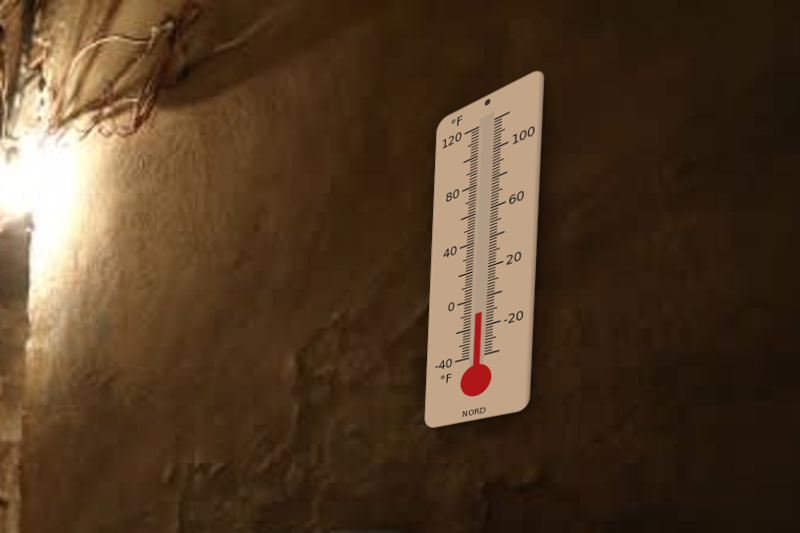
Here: -10 (°F)
